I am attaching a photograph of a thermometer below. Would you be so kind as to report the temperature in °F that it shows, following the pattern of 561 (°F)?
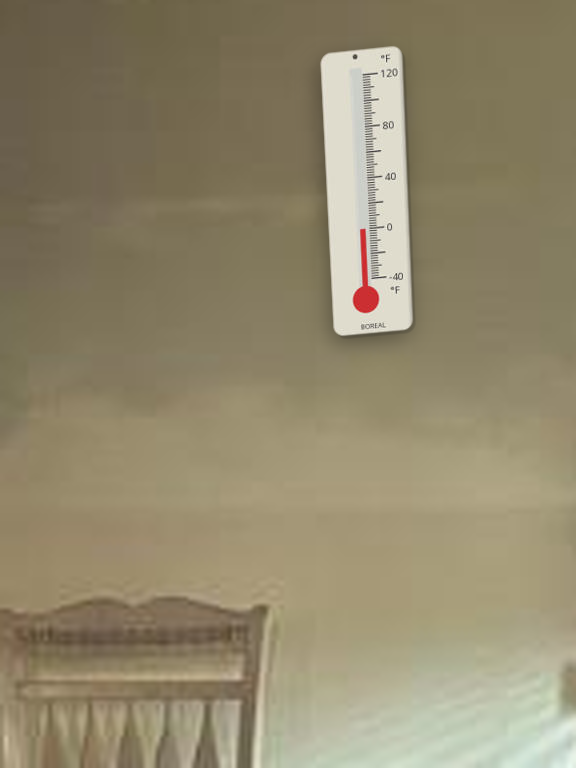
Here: 0 (°F)
